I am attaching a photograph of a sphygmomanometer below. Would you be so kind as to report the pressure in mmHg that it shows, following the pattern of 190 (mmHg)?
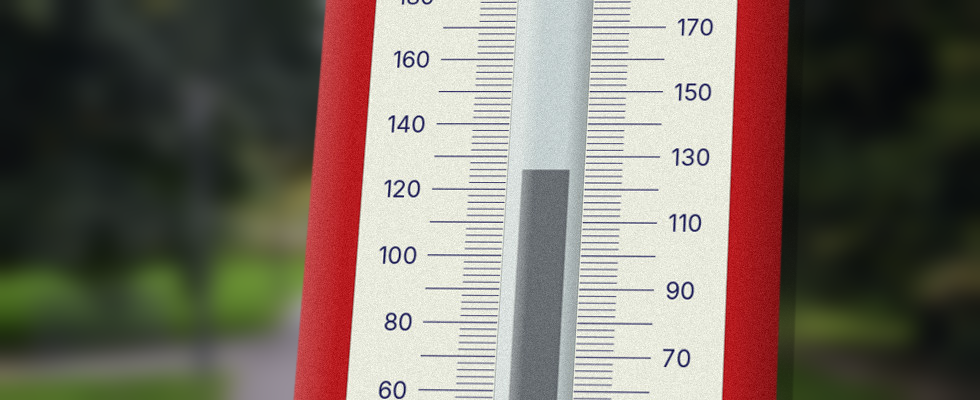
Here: 126 (mmHg)
